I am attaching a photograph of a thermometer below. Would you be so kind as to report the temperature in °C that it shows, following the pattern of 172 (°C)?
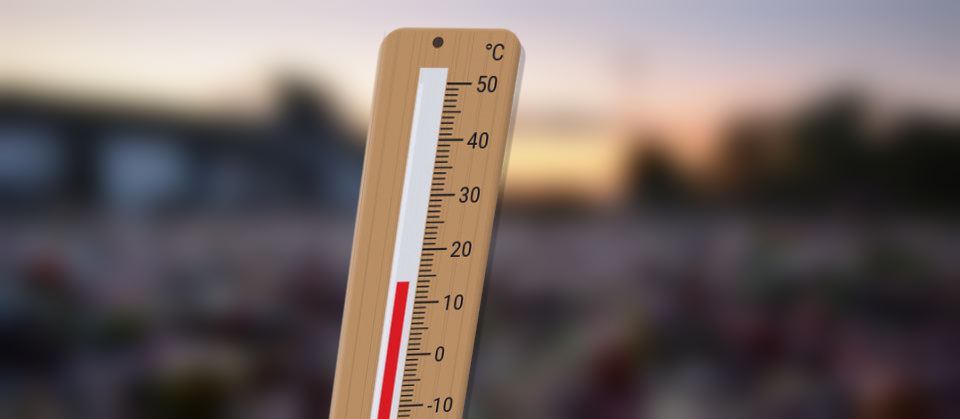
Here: 14 (°C)
